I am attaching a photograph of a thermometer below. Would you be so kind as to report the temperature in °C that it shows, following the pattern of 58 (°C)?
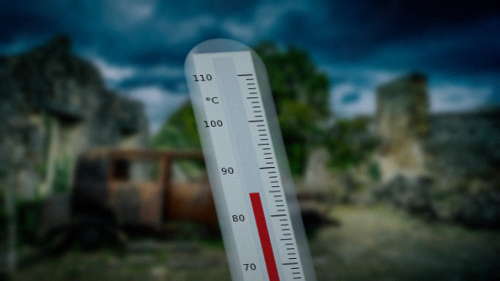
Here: 85 (°C)
